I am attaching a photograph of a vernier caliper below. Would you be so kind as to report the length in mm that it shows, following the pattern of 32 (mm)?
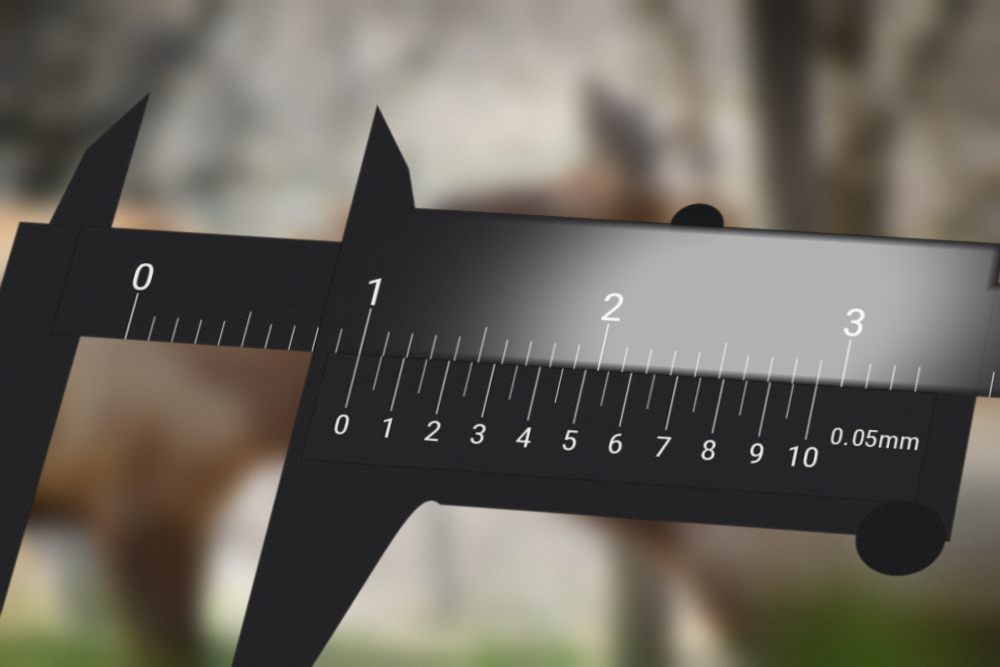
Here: 10.0 (mm)
